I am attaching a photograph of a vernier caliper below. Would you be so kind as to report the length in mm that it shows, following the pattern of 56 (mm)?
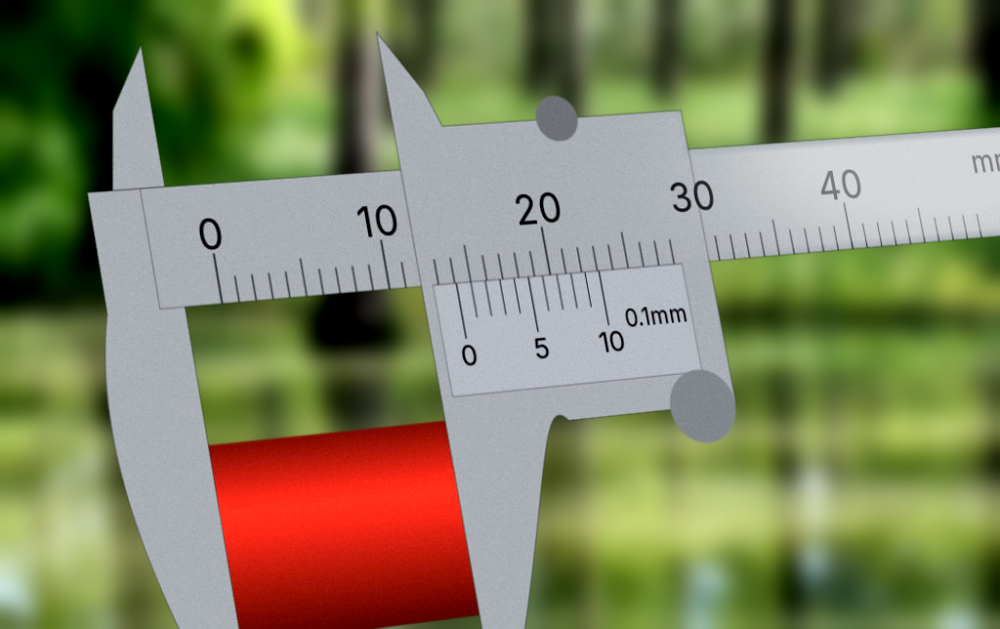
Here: 14.1 (mm)
